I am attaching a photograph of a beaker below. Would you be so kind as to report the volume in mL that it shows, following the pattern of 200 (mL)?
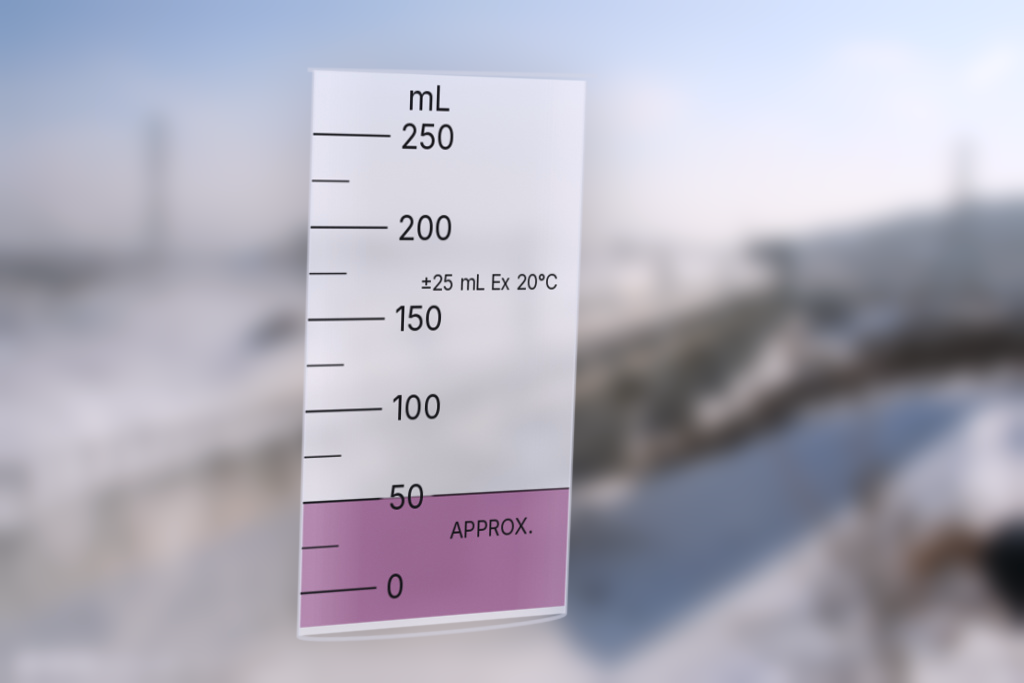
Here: 50 (mL)
